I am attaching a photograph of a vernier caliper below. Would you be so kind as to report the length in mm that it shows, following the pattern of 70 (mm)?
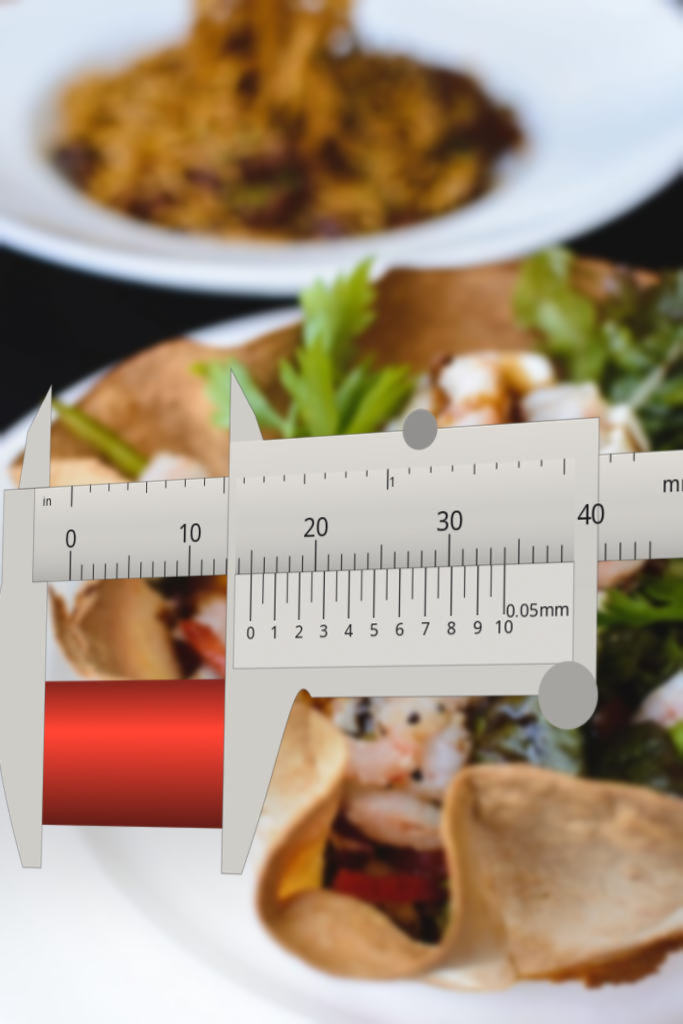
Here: 15.0 (mm)
